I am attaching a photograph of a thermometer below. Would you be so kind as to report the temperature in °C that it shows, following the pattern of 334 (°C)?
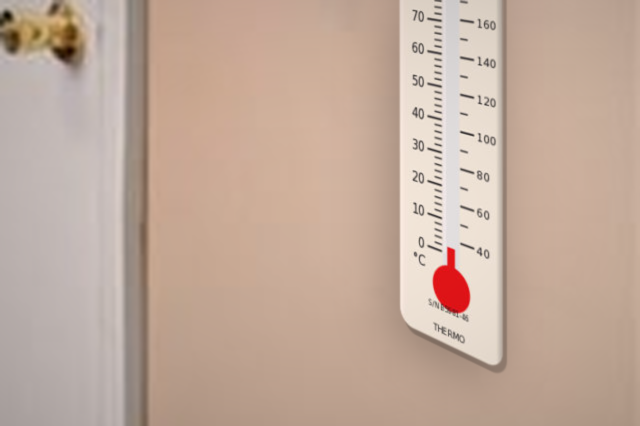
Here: 2 (°C)
